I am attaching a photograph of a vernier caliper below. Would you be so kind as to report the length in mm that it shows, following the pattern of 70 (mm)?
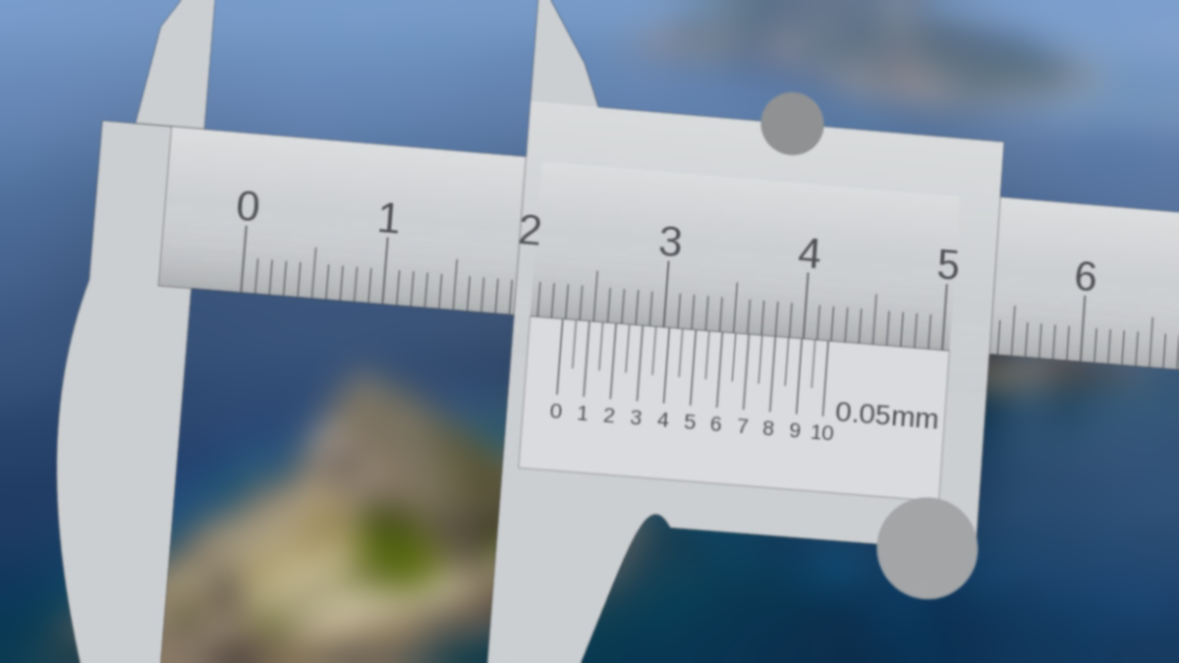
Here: 22.8 (mm)
